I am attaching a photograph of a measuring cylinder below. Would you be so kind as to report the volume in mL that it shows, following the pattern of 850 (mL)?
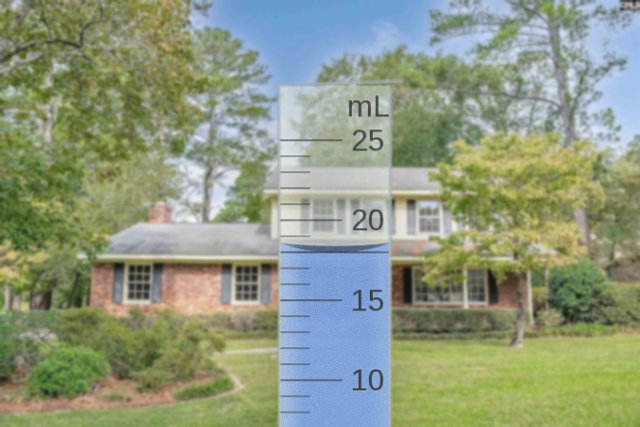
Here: 18 (mL)
